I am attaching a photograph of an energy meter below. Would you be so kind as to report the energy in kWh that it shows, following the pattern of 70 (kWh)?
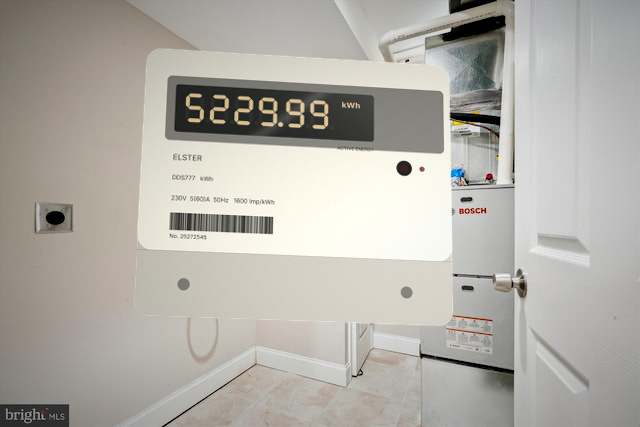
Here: 5229.99 (kWh)
